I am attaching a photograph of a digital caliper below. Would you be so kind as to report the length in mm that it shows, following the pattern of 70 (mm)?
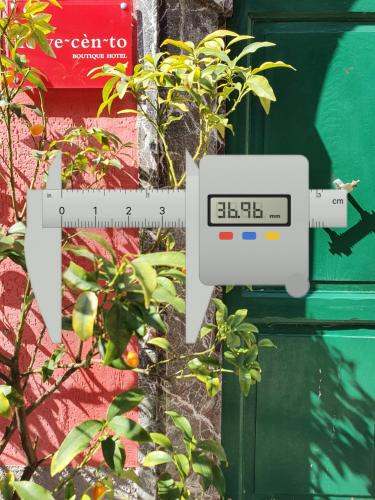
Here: 36.96 (mm)
